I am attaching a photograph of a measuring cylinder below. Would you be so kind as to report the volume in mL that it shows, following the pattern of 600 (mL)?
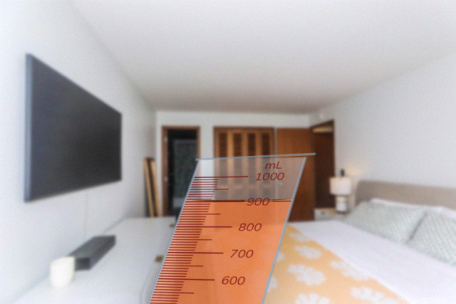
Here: 900 (mL)
